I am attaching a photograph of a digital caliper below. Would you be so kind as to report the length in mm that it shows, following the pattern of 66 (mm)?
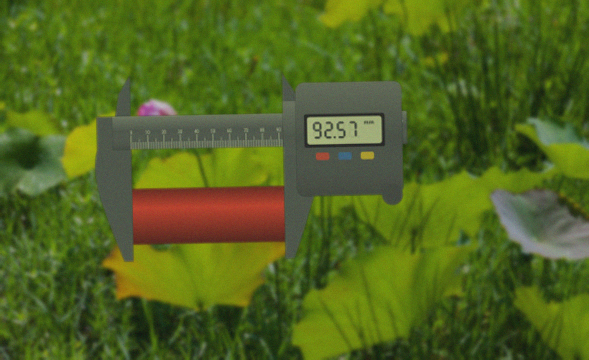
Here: 92.57 (mm)
